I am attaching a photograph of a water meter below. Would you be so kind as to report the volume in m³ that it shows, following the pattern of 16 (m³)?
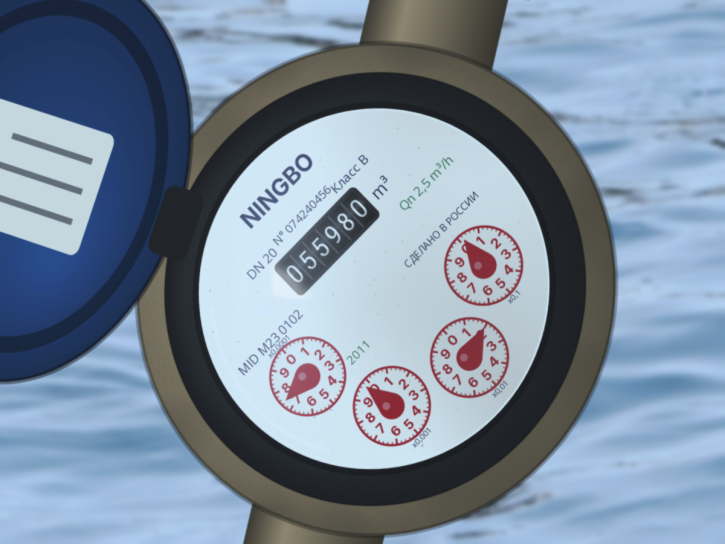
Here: 55980.0197 (m³)
